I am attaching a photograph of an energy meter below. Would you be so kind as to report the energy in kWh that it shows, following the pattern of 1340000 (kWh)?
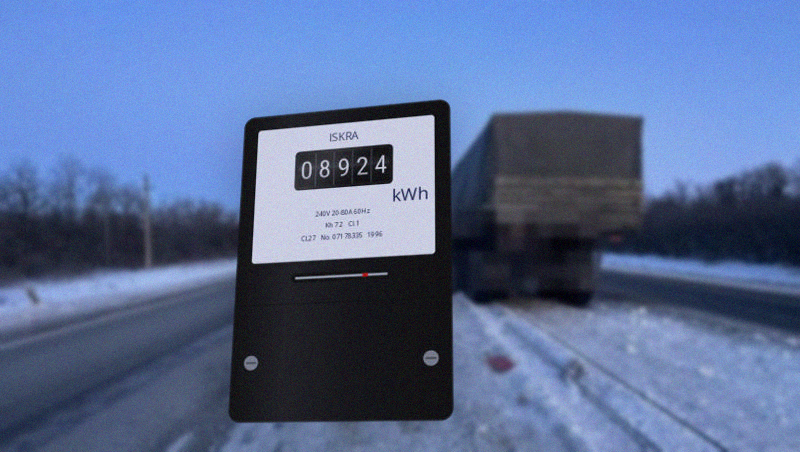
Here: 8924 (kWh)
